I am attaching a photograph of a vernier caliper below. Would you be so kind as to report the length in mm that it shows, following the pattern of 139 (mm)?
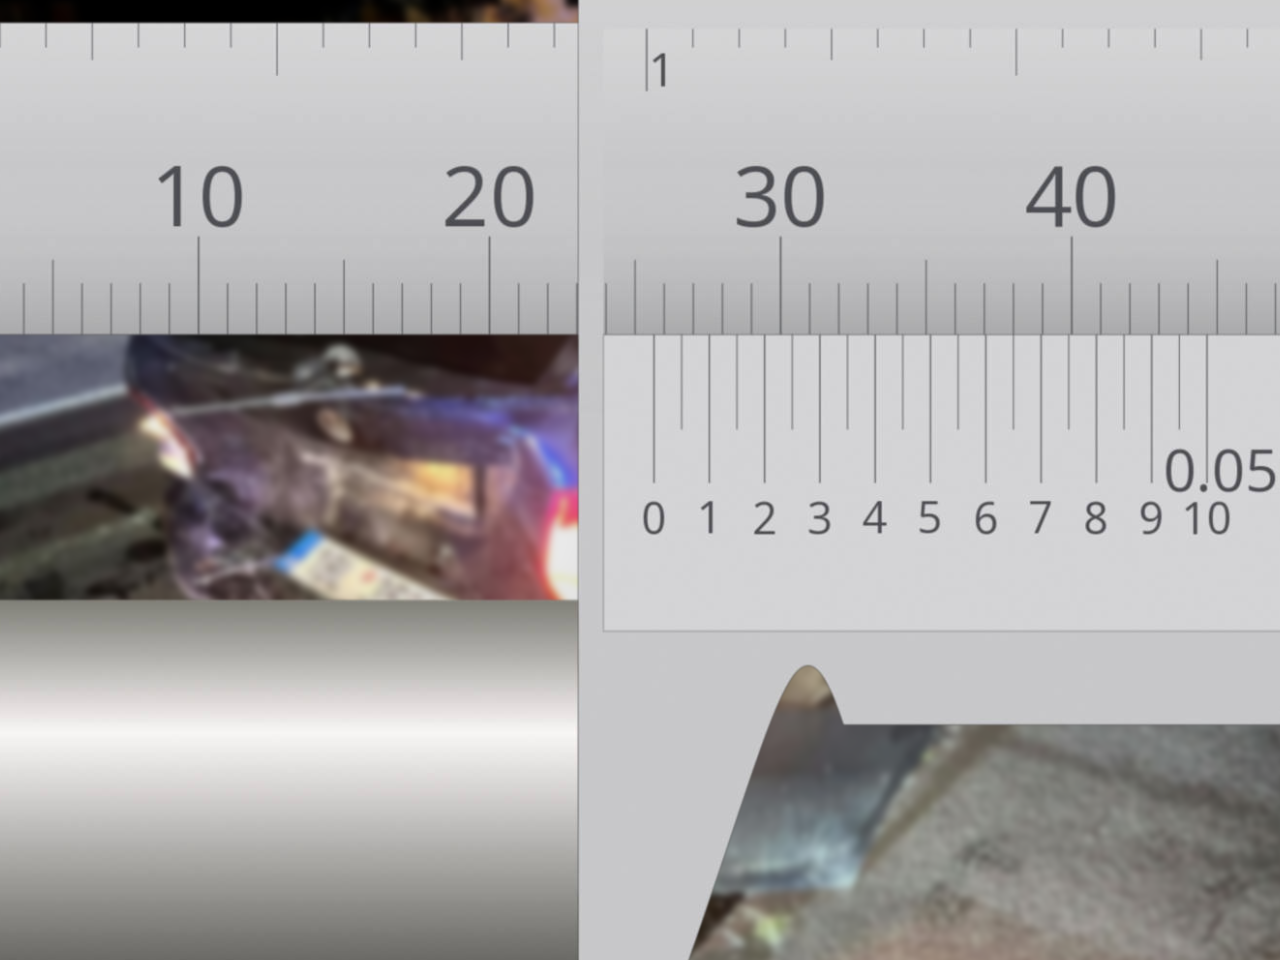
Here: 25.65 (mm)
